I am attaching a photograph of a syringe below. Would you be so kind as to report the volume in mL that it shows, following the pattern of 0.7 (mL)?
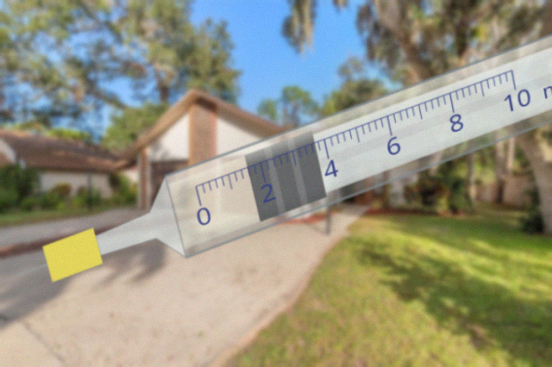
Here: 1.6 (mL)
